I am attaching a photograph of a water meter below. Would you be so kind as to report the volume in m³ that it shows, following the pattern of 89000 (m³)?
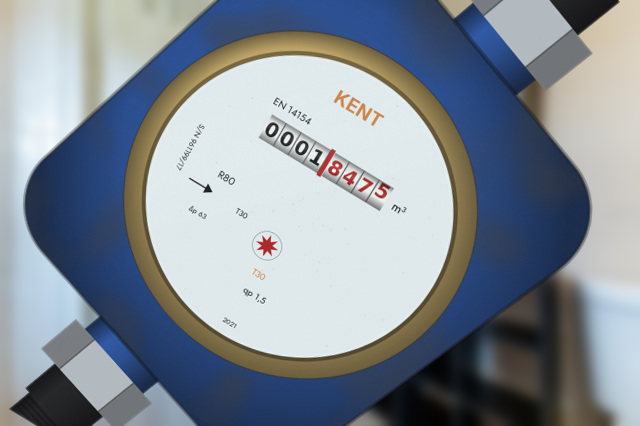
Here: 1.8475 (m³)
